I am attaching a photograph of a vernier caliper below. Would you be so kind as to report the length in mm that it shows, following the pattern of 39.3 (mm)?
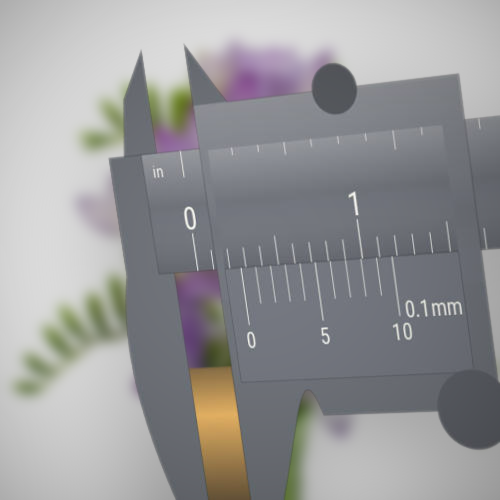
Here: 2.7 (mm)
